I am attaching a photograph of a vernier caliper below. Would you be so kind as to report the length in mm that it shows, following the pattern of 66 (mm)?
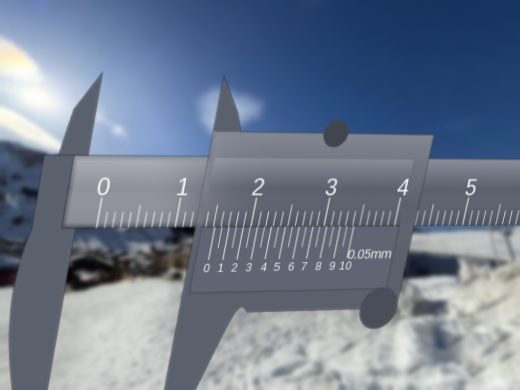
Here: 15.2 (mm)
